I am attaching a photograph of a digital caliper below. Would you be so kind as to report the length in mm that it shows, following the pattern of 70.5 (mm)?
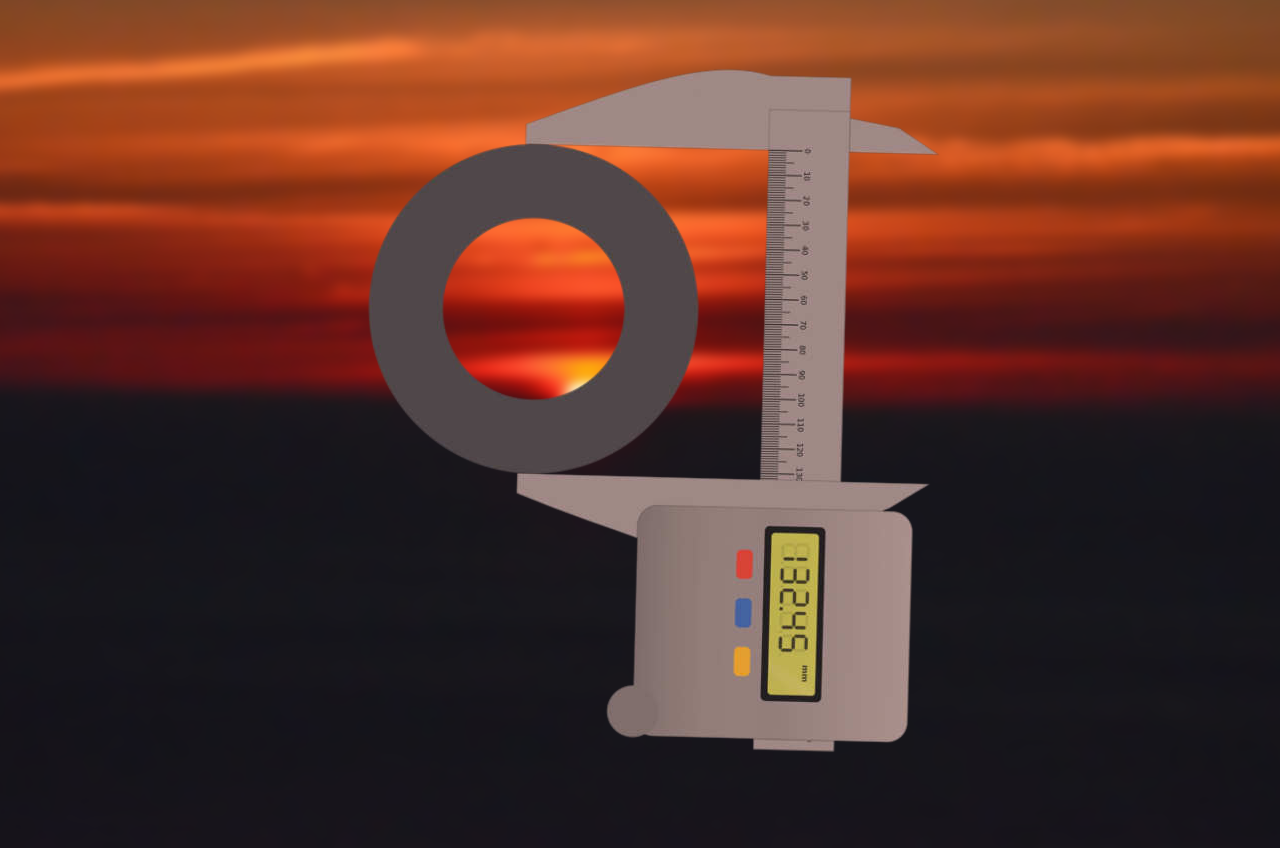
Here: 132.45 (mm)
